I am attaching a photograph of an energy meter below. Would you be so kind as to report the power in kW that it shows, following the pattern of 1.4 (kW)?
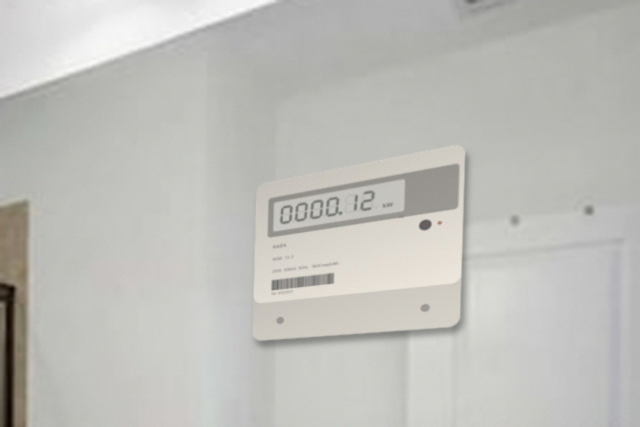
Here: 0.12 (kW)
